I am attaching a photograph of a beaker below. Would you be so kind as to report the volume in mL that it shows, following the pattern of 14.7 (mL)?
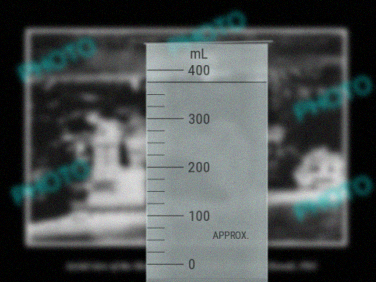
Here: 375 (mL)
